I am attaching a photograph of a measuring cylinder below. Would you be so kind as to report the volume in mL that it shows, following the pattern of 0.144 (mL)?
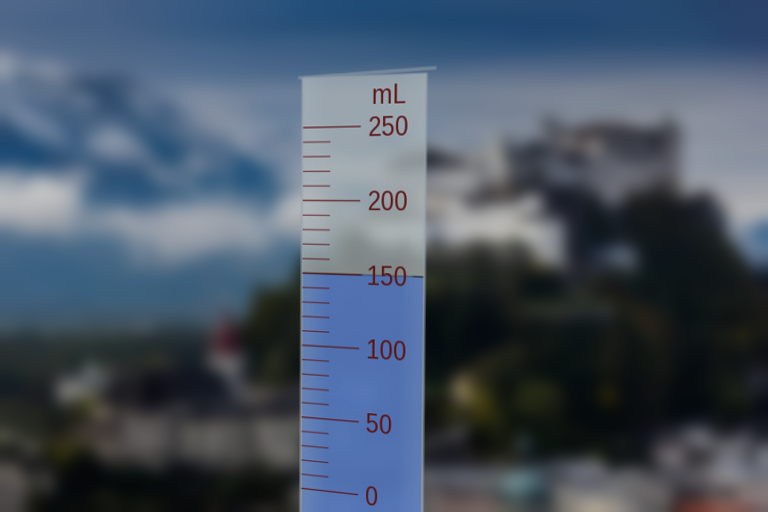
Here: 150 (mL)
